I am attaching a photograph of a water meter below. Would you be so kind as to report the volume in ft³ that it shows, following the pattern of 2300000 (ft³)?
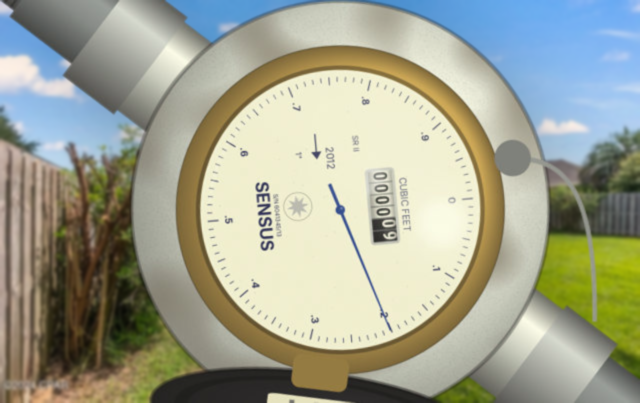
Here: 9.20 (ft³)
